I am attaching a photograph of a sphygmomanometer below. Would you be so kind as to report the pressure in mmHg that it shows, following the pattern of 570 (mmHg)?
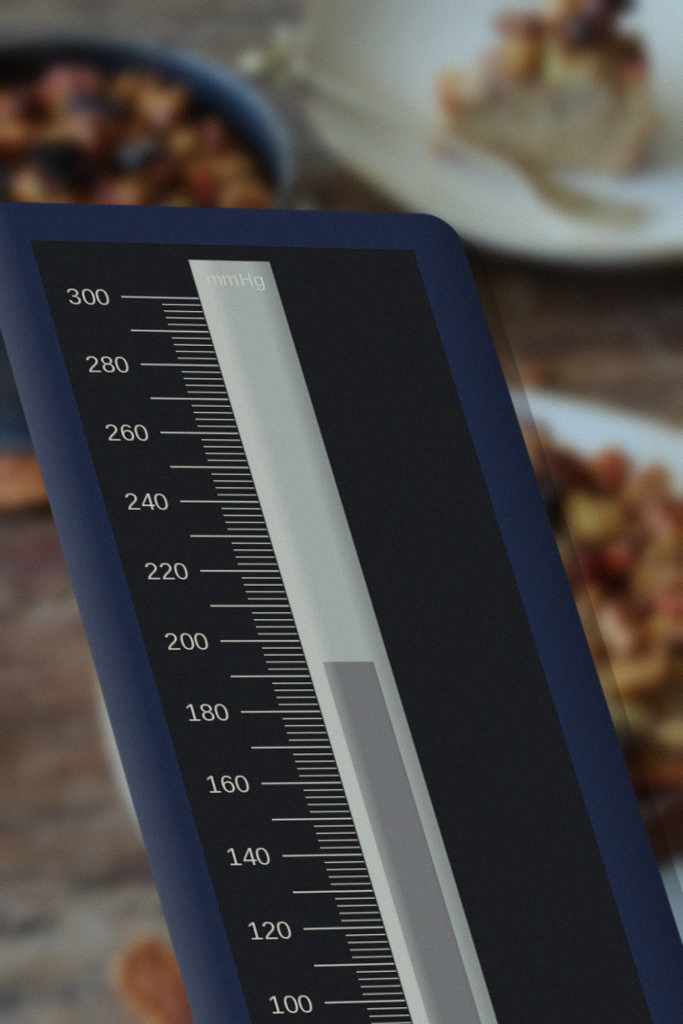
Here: 194 (mmHg)
